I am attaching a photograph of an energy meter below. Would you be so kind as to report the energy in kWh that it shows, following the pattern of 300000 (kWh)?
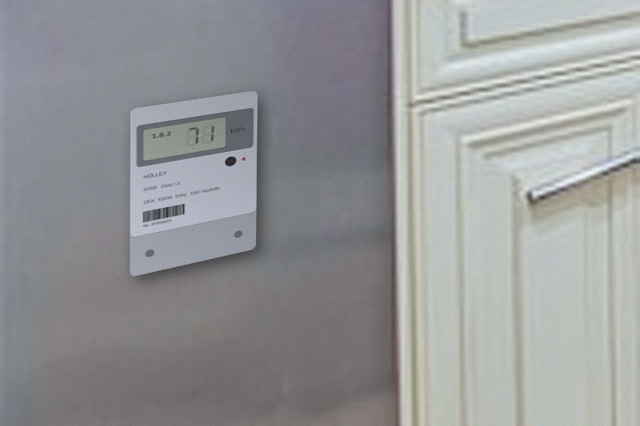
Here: 71 (kWh)
